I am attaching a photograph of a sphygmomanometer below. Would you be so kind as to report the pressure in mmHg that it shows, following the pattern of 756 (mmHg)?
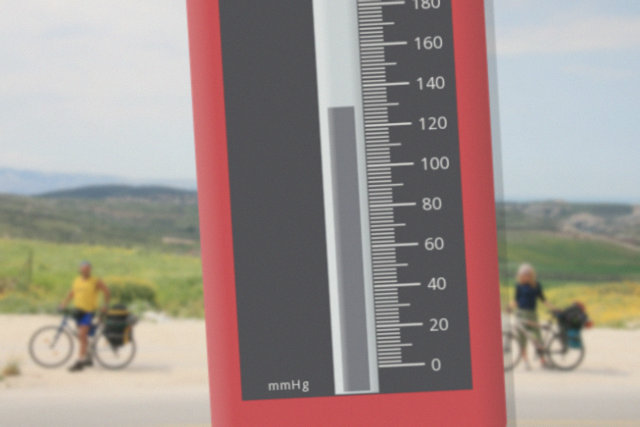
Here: 130 (mmHg)
